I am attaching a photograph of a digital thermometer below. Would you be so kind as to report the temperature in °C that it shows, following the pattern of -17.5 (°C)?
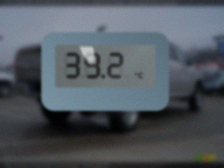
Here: 39.2 (°C)
